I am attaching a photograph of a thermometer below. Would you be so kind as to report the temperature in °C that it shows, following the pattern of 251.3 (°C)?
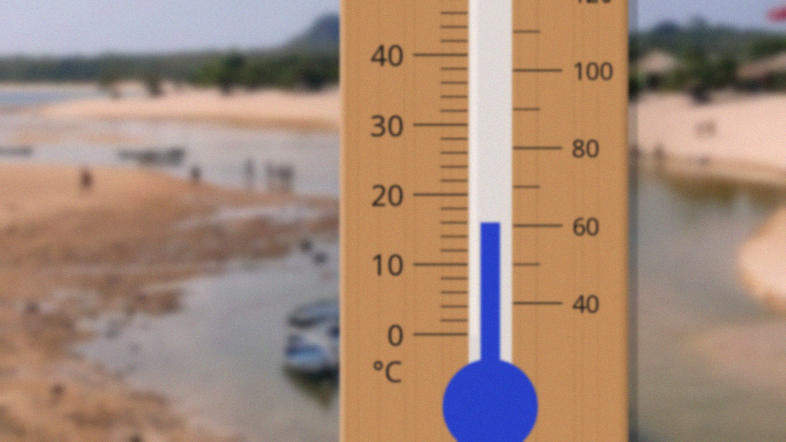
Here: 16 (°C)
